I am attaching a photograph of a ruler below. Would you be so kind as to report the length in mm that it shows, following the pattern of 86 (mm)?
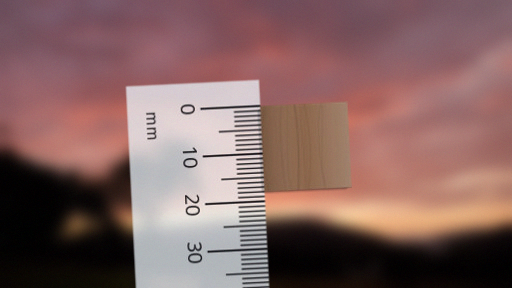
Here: 18 (mm)
